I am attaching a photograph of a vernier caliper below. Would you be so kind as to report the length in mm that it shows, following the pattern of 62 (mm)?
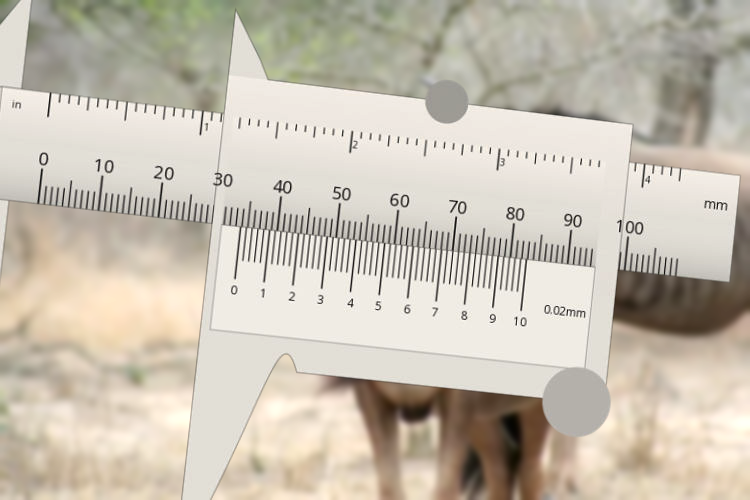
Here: 33.8 (mm)
